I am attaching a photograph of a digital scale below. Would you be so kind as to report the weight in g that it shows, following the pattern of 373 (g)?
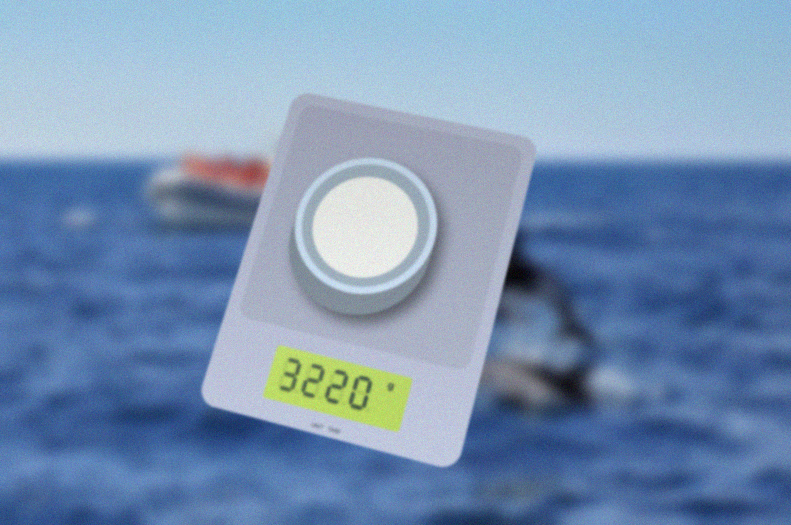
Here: 3220 (g)
